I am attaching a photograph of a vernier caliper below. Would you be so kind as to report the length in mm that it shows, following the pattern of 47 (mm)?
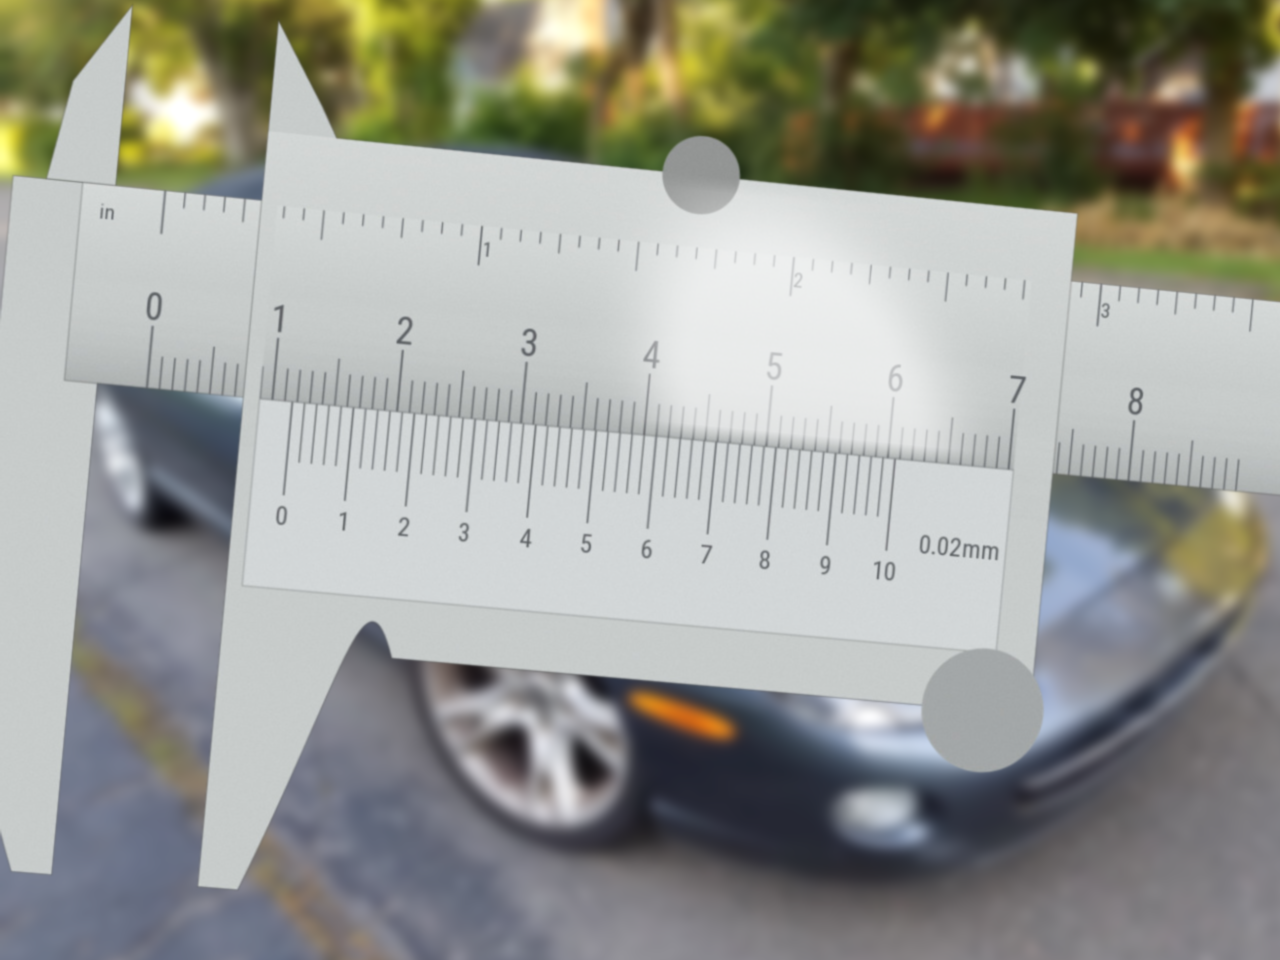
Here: 11.6 (mm)
